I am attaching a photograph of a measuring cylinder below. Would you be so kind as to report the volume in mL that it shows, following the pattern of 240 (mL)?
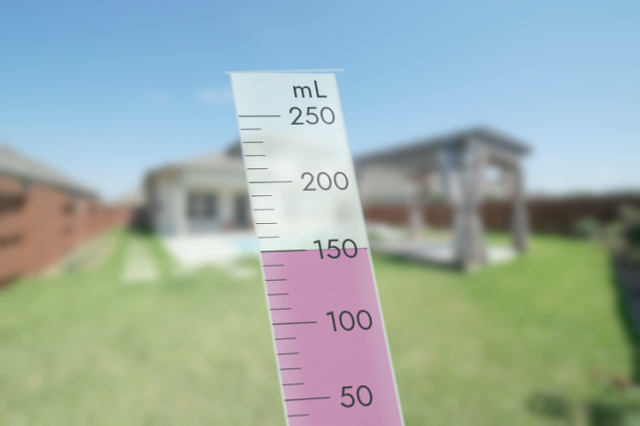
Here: 150 (mL)
